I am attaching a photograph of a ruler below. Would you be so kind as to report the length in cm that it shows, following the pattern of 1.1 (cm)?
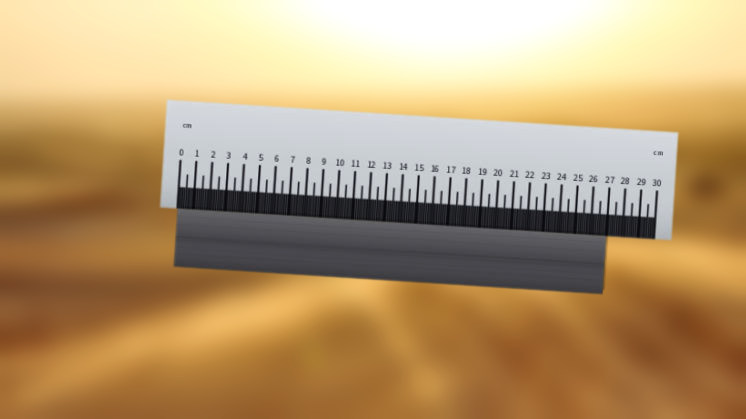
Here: 27 (cm)
